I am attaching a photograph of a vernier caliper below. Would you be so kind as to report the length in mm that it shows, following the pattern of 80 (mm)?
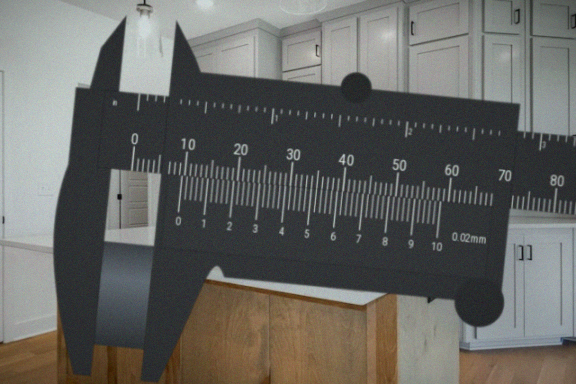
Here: 9.5 (mm)
